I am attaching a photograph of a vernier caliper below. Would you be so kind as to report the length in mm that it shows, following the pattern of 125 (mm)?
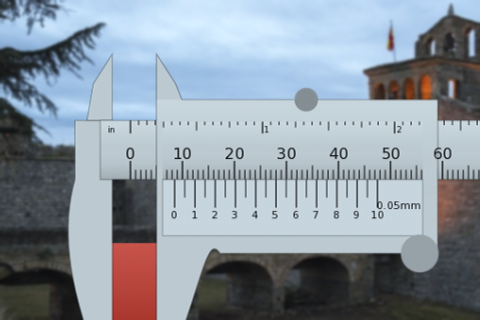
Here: 8.5 (mm)
